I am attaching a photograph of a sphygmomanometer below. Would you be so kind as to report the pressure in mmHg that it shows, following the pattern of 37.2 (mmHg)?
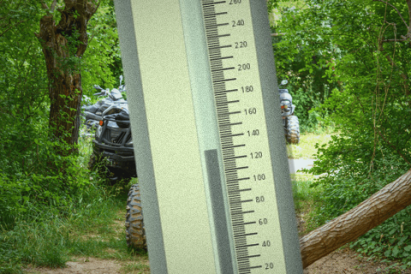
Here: 130 (mmHg)
